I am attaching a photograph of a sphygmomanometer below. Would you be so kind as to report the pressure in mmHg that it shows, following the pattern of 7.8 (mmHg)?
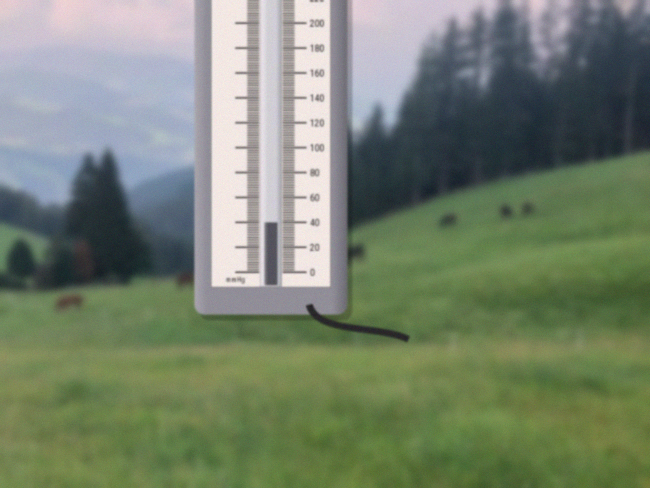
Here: 40 (mmHg)
